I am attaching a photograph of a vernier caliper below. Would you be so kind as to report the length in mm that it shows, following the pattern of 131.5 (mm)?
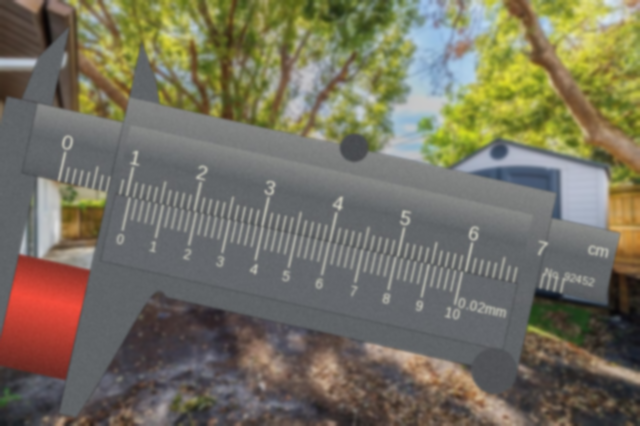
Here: 10.5 (mm)
